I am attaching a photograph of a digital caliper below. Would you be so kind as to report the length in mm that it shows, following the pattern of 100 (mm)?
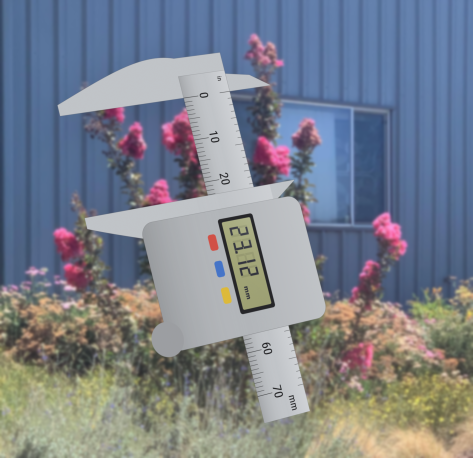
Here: 23.12 (mm)
